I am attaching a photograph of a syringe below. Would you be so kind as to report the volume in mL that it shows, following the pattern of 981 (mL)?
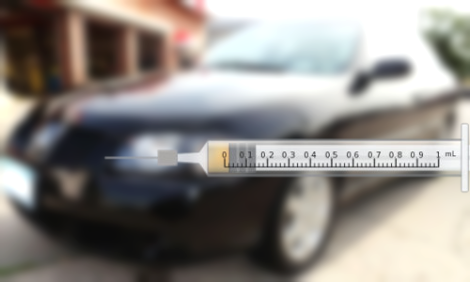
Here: 0.02 (mL)
